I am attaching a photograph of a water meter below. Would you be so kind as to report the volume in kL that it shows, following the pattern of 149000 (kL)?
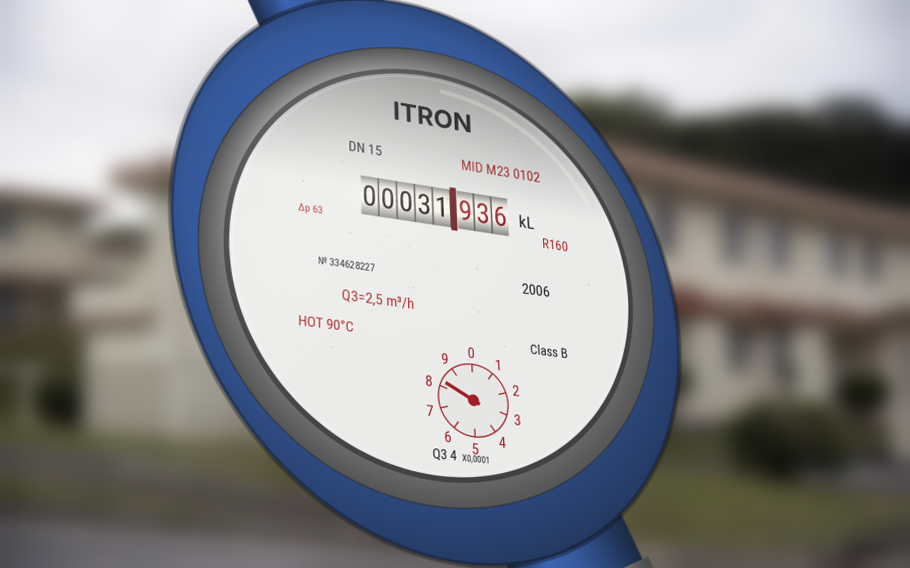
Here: 31.9368 (kL)
